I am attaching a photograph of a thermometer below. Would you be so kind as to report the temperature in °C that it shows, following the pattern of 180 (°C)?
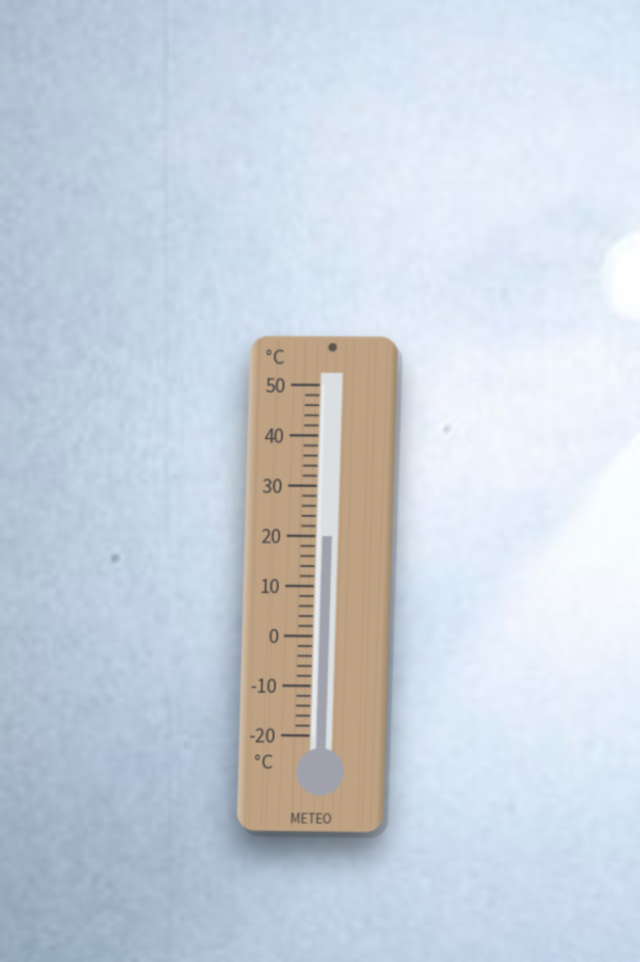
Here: 20 (°C)
